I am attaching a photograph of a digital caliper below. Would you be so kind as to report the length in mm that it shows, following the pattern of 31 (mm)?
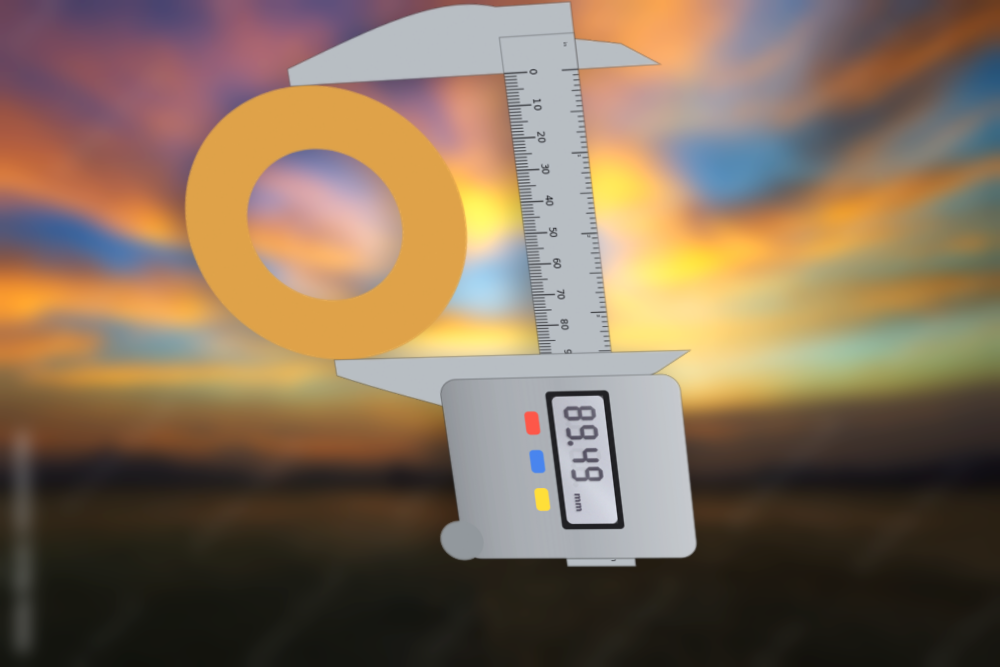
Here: 89.49 (mm)
